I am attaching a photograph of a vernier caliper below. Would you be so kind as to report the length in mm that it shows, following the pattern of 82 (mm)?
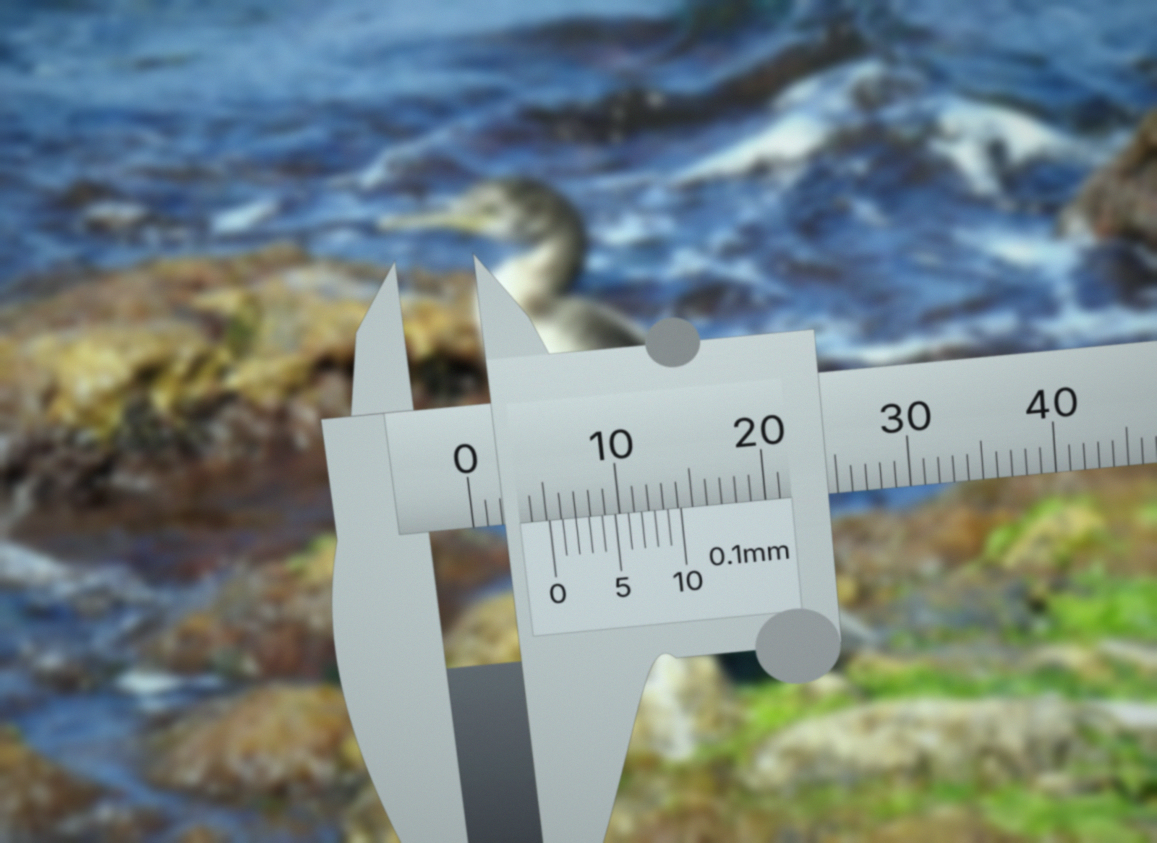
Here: 5.2 (mm)
